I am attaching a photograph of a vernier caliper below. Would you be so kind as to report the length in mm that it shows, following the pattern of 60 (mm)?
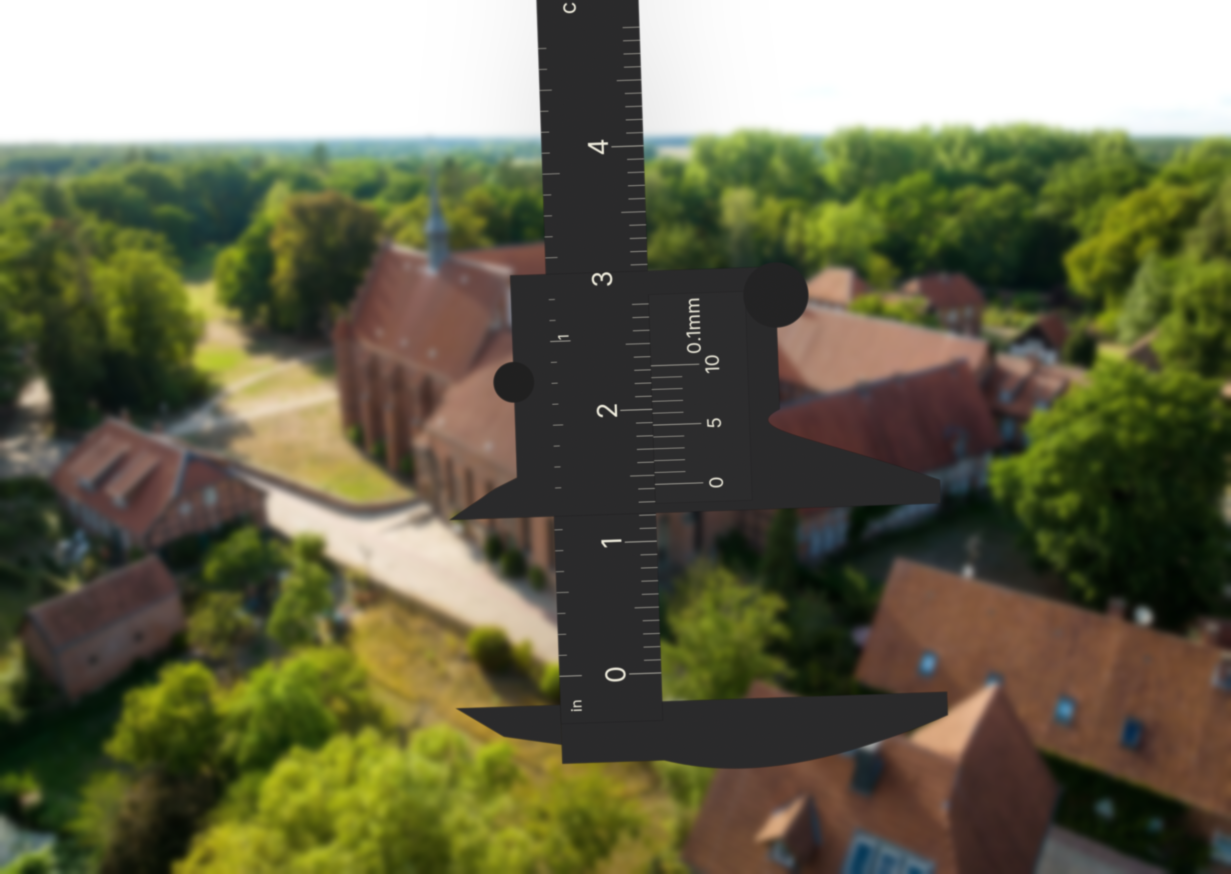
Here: 14.3 (mm)
